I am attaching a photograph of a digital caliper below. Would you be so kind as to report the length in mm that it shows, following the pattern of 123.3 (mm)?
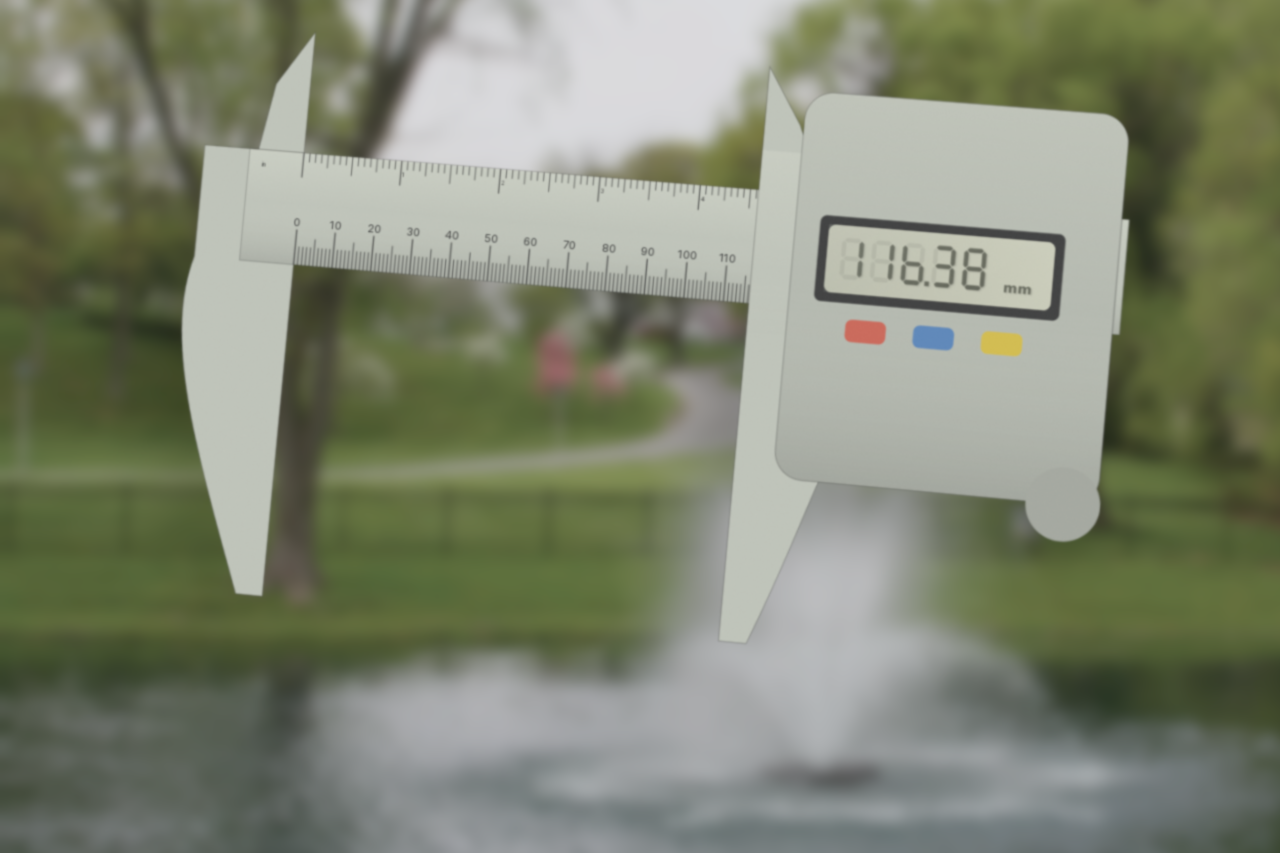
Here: 116.38 (mm)
